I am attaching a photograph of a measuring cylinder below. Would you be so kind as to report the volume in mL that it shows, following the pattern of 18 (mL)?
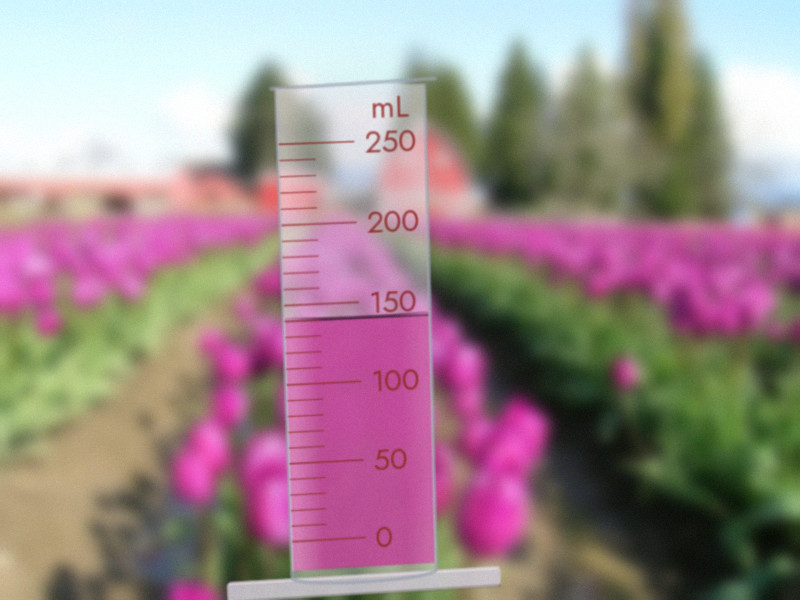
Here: 140 (mL)
